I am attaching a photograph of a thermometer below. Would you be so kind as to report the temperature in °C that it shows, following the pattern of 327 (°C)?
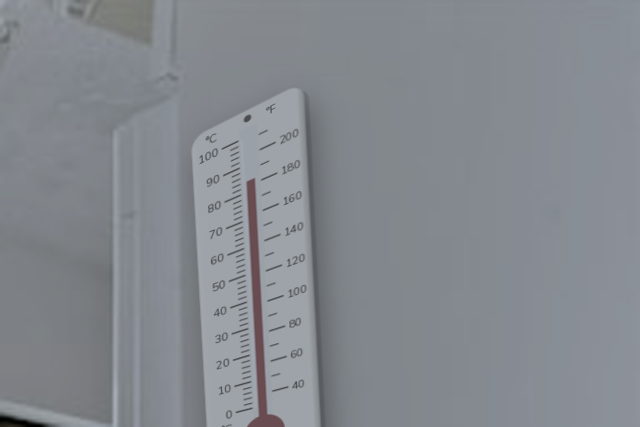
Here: 84 (°C)
